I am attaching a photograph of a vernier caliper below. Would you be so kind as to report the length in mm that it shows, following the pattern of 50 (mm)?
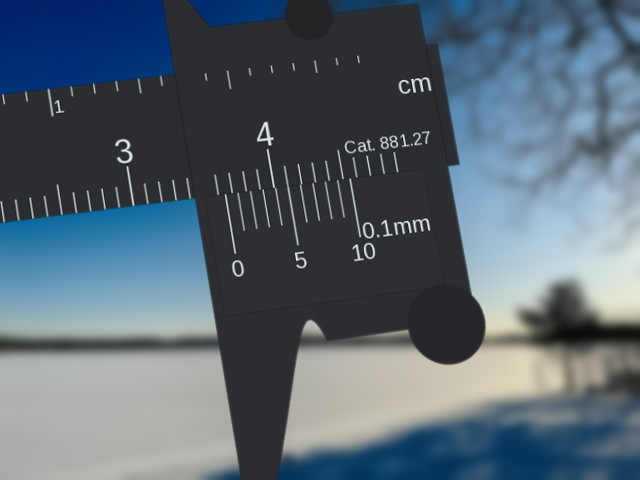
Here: 36.5 (mm)
